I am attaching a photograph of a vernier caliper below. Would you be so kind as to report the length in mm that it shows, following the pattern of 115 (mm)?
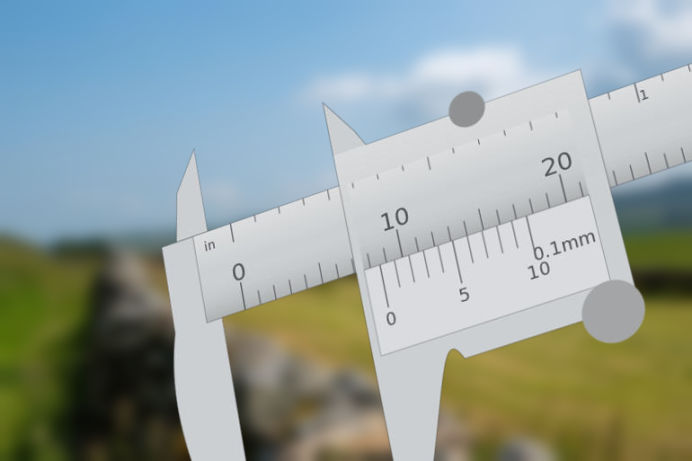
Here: 8.6 (mm)
